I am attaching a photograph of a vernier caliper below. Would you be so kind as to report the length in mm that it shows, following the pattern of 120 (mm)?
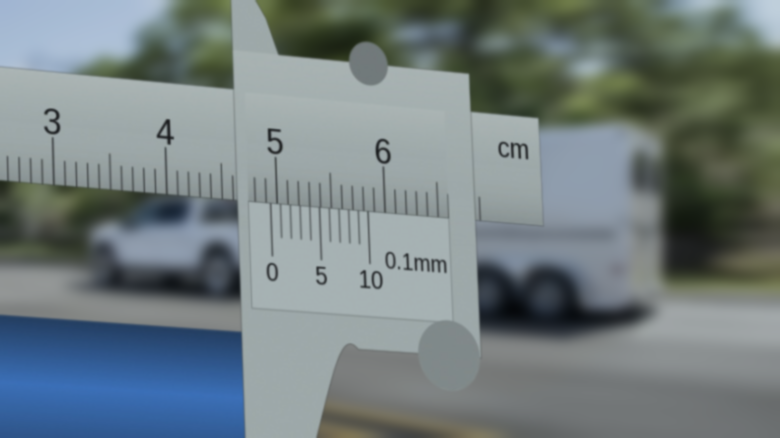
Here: 49.4 (mm)
